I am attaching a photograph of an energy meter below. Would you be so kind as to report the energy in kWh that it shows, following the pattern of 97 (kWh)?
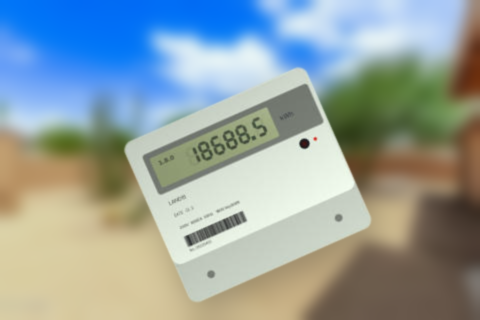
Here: 18688.5 (kWh)
